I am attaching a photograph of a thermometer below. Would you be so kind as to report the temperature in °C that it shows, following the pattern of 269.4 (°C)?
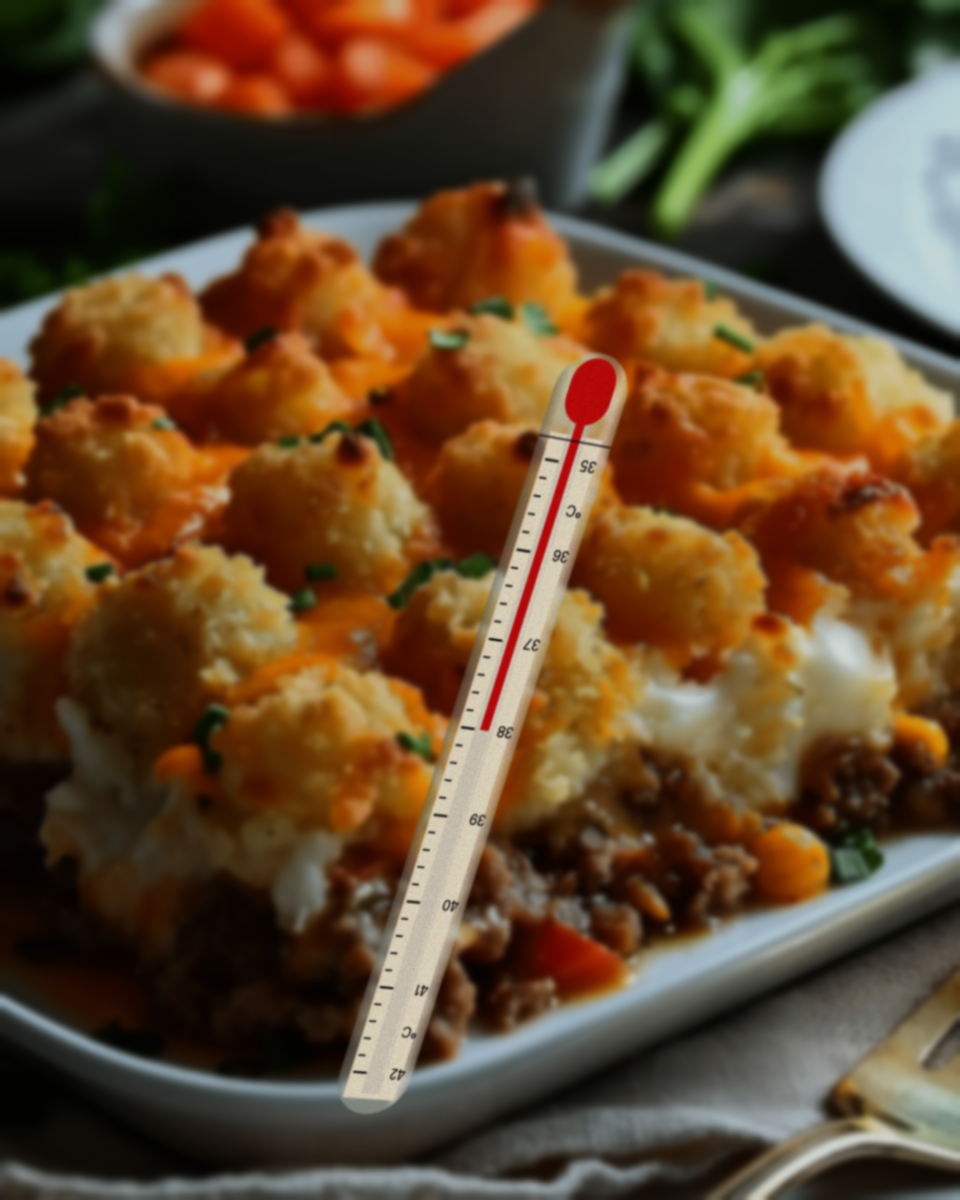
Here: 38 (°C)
